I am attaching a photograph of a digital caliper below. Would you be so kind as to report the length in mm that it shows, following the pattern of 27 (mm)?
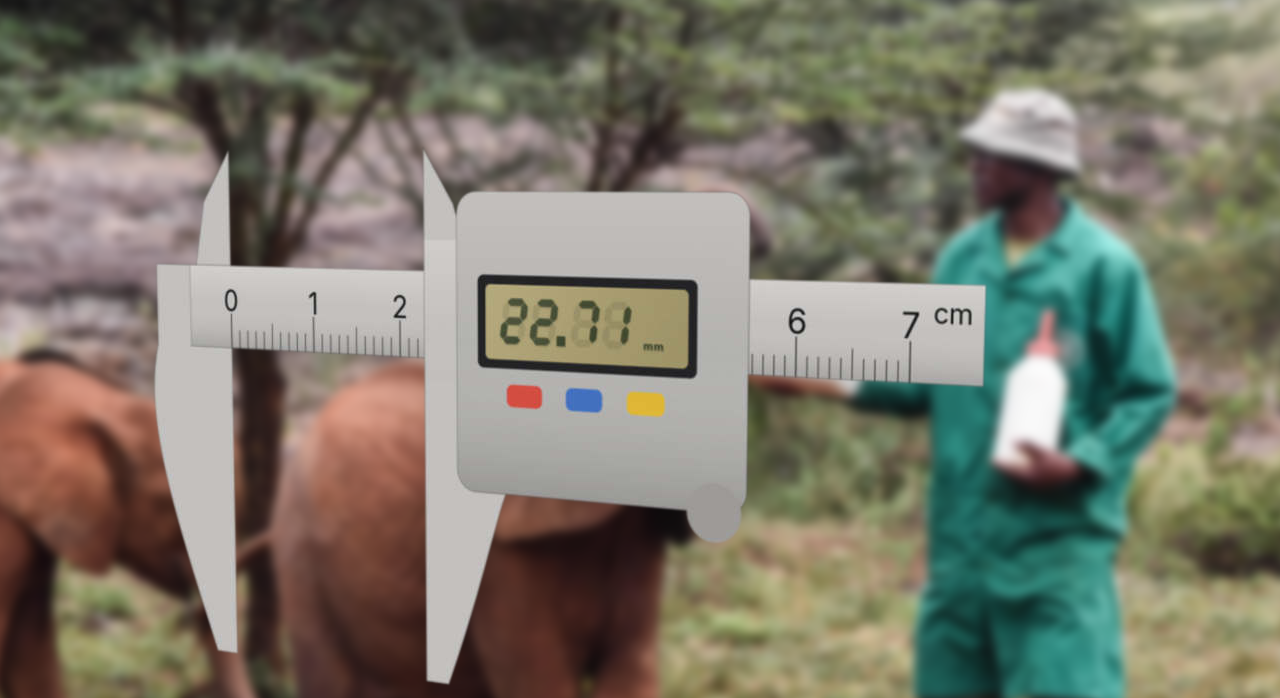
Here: 22.71 (mm)
